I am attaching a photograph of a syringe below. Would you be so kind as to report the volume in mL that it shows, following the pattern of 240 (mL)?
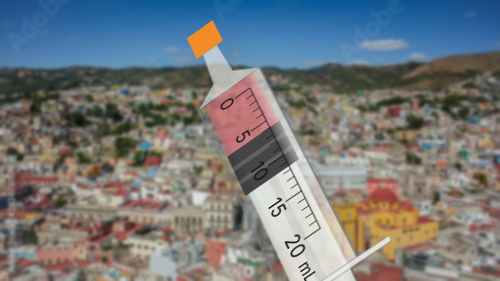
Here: 6 (mL)
